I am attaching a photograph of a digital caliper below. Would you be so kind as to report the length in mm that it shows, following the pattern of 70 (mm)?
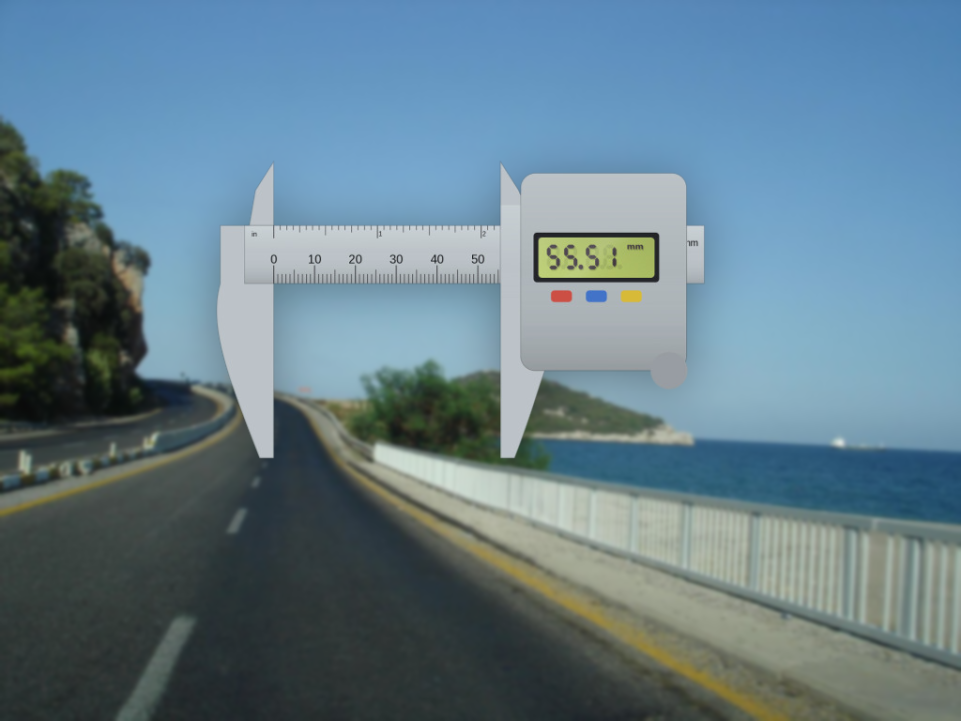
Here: 55.51 (mm)
